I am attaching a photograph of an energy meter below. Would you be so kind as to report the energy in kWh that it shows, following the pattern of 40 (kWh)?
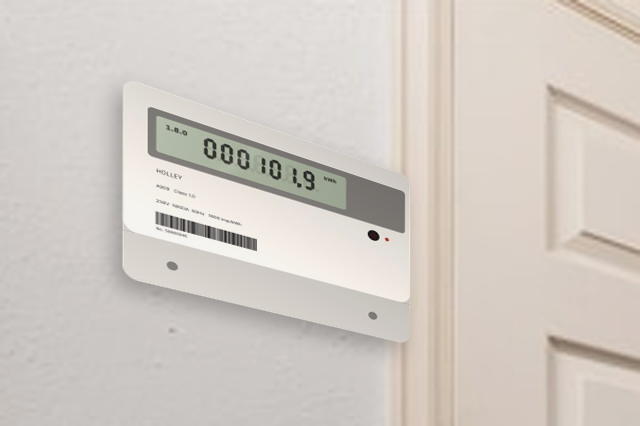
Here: 101.9 (kWh)
